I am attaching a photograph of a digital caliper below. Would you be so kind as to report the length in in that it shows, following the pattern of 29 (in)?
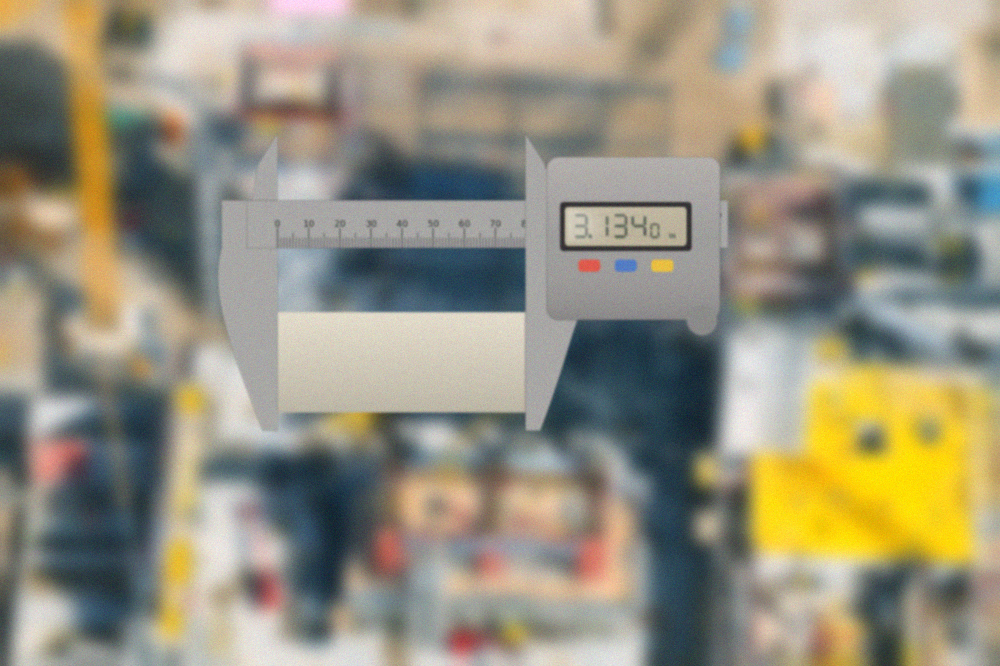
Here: 3.1340 (in)
